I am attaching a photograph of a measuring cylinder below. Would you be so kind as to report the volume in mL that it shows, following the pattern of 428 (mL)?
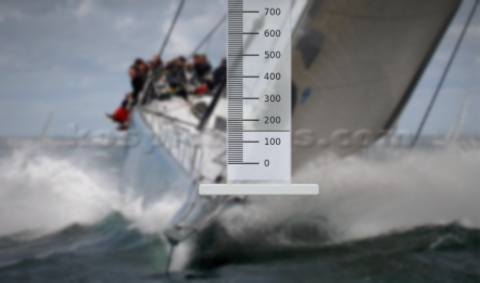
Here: 150 (mL)
